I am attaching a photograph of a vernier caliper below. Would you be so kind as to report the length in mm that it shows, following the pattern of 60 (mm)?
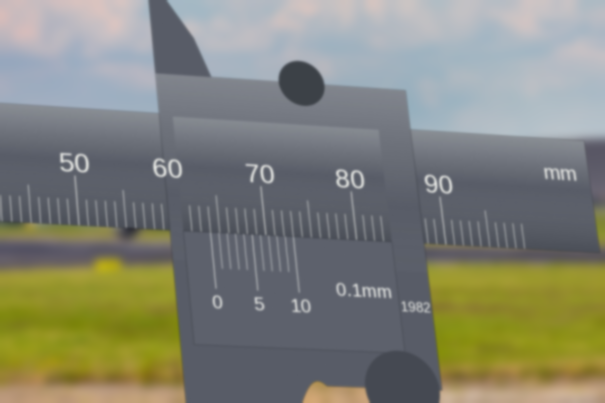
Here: 64.0 (mm)
